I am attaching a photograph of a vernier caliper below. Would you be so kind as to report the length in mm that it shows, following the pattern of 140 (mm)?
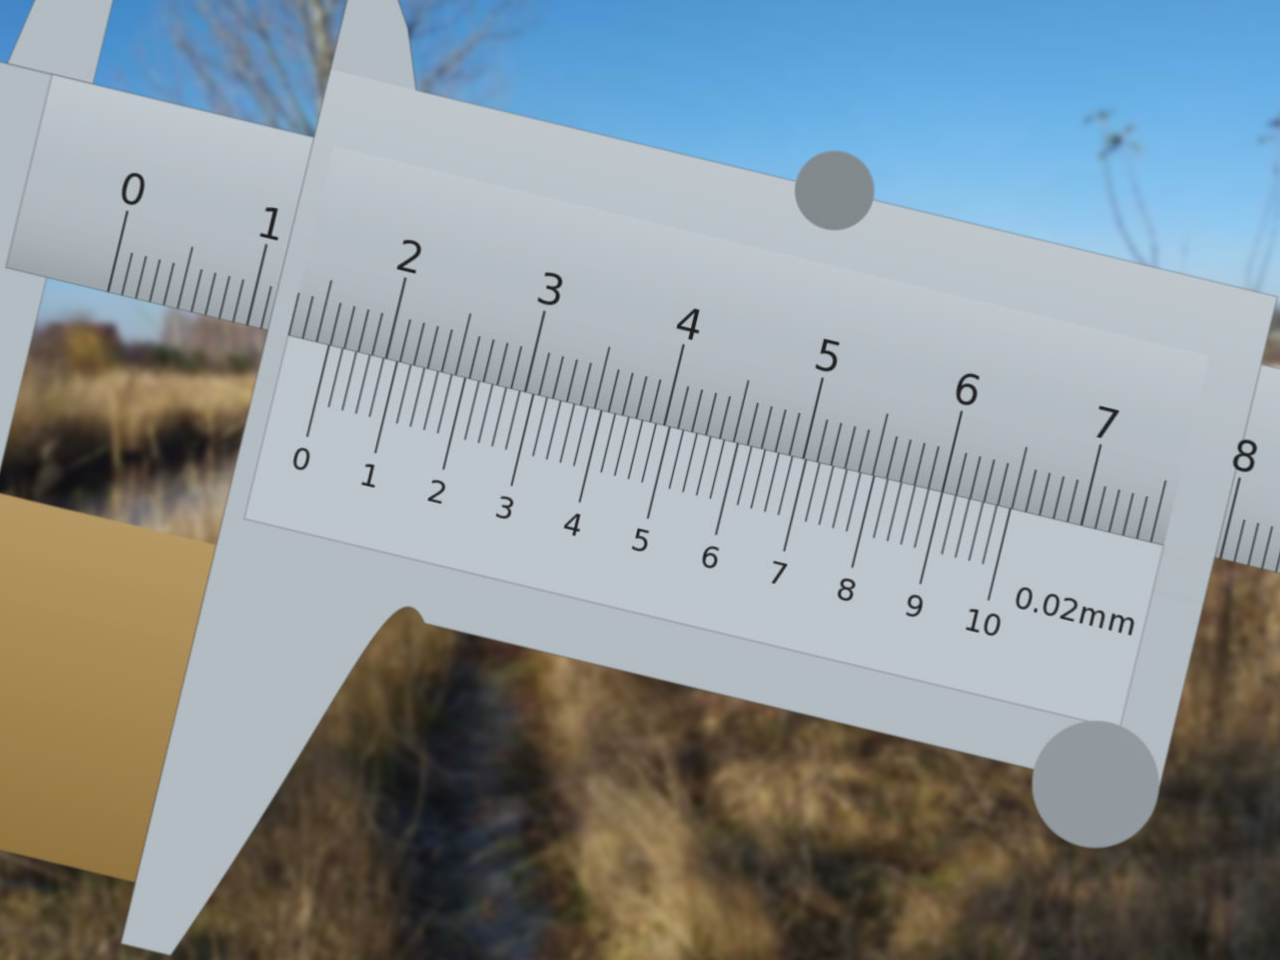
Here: 15.9 (mm)
